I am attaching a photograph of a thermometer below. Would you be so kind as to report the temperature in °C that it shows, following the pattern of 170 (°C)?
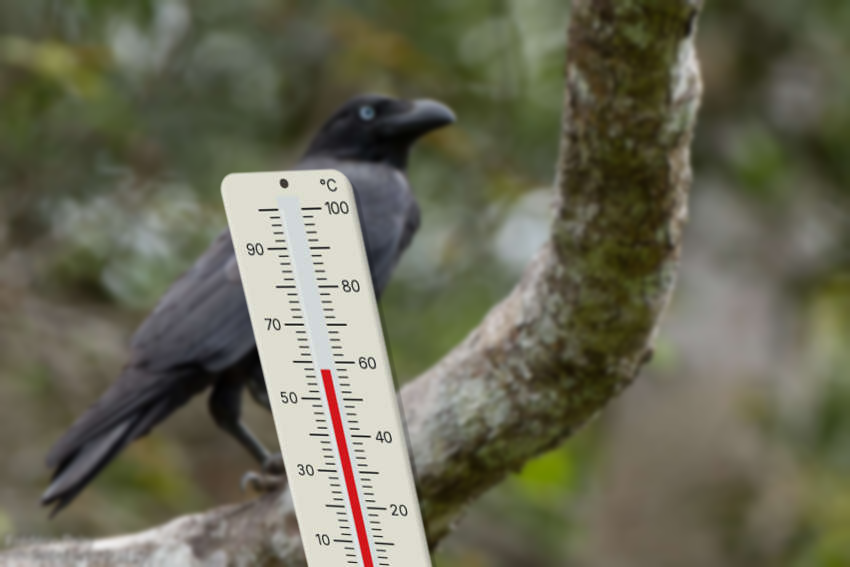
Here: 58 (°C)
